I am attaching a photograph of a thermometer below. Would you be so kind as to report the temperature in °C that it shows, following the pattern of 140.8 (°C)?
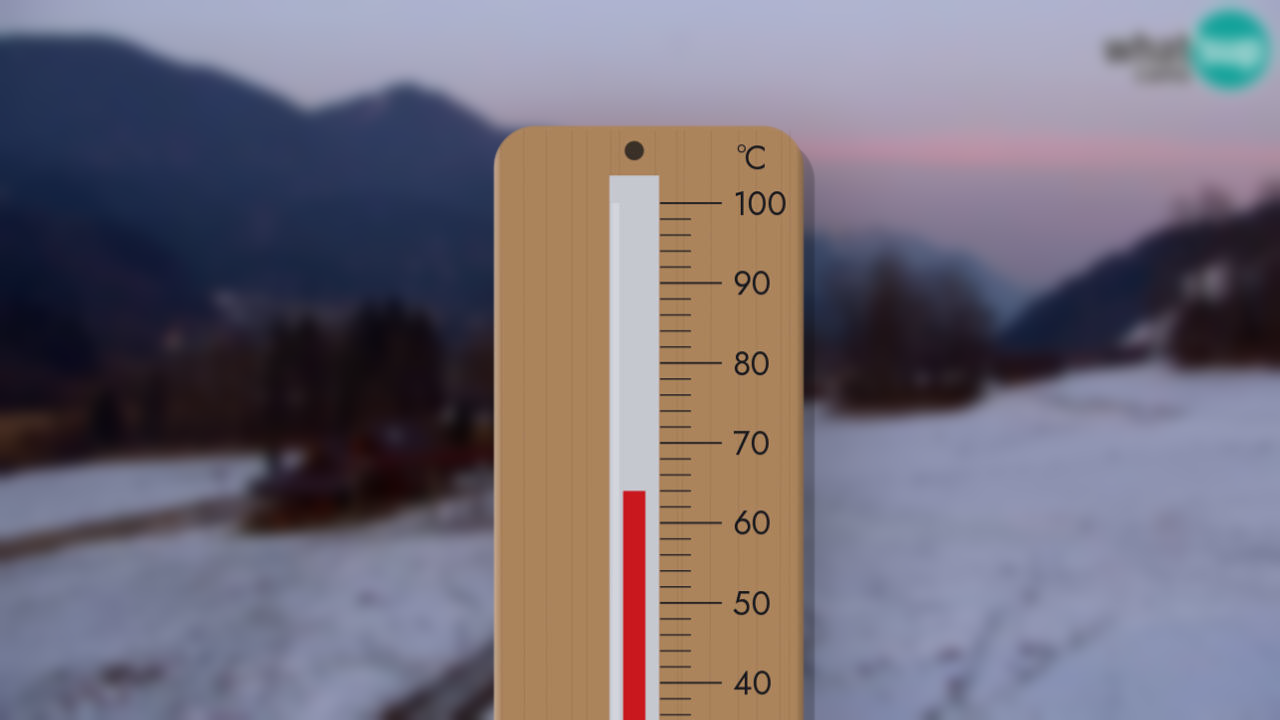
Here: 64 (°C)
